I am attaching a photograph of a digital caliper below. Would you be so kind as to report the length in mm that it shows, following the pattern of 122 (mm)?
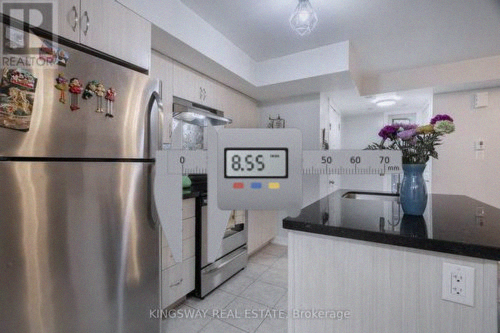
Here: 8.55 (mm)
